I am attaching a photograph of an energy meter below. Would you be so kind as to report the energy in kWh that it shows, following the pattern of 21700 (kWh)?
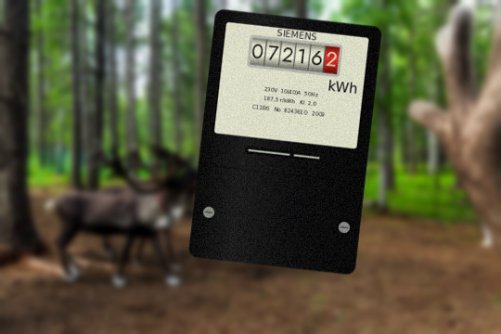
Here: 7216.2 (kWh)
